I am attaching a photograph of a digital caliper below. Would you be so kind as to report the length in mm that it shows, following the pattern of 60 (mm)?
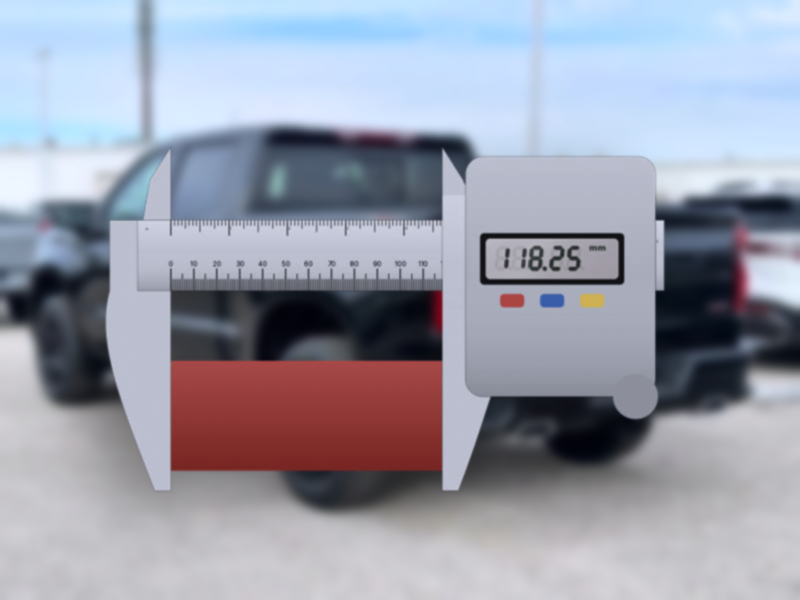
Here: 118.25 (mm)
